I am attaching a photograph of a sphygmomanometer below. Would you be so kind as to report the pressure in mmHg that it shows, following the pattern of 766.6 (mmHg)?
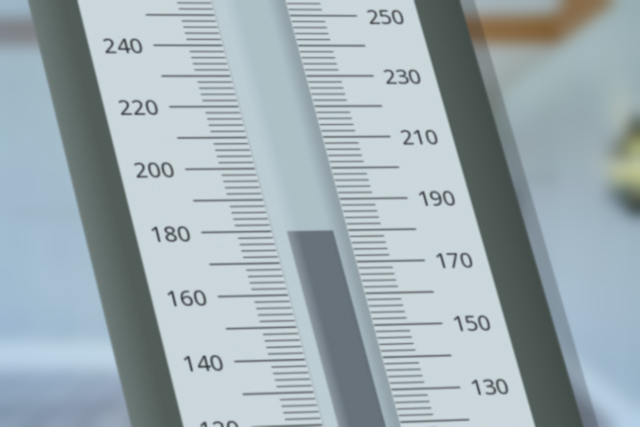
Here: 180 (mmHg)
